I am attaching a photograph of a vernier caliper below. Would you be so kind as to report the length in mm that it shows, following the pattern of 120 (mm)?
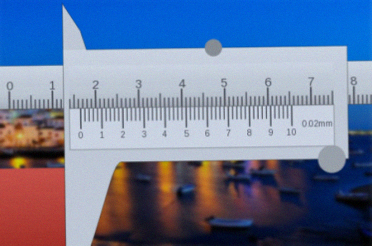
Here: 16.5 (mm)
